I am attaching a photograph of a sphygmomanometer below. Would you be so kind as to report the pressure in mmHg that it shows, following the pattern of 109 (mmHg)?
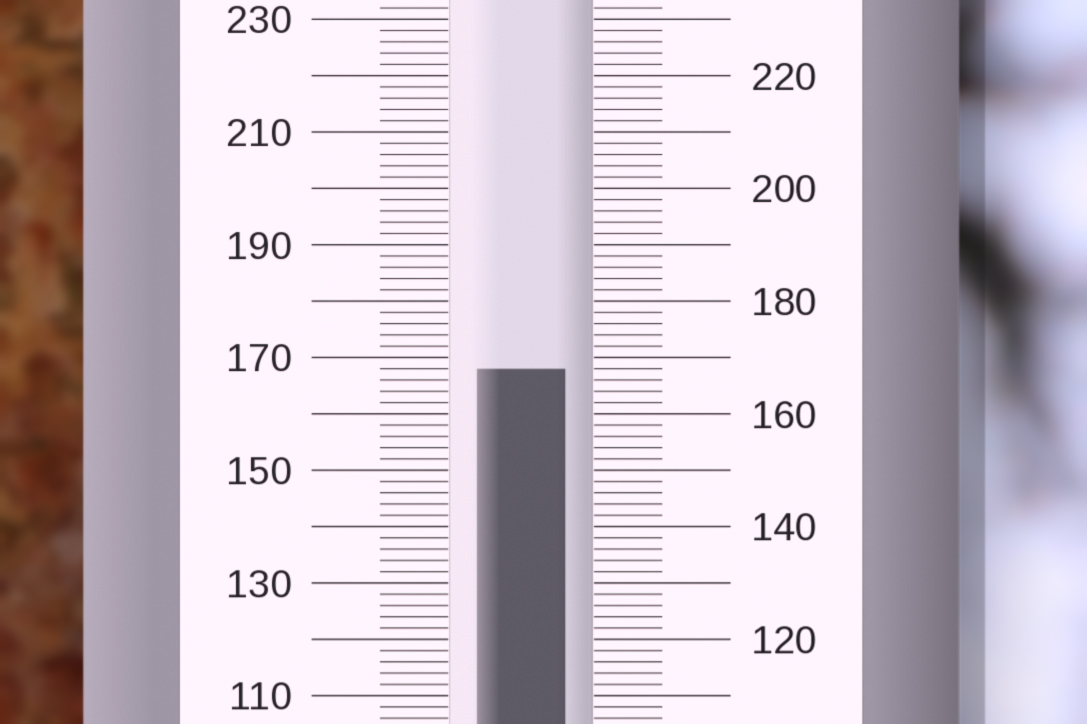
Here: 168 (mmHg)
